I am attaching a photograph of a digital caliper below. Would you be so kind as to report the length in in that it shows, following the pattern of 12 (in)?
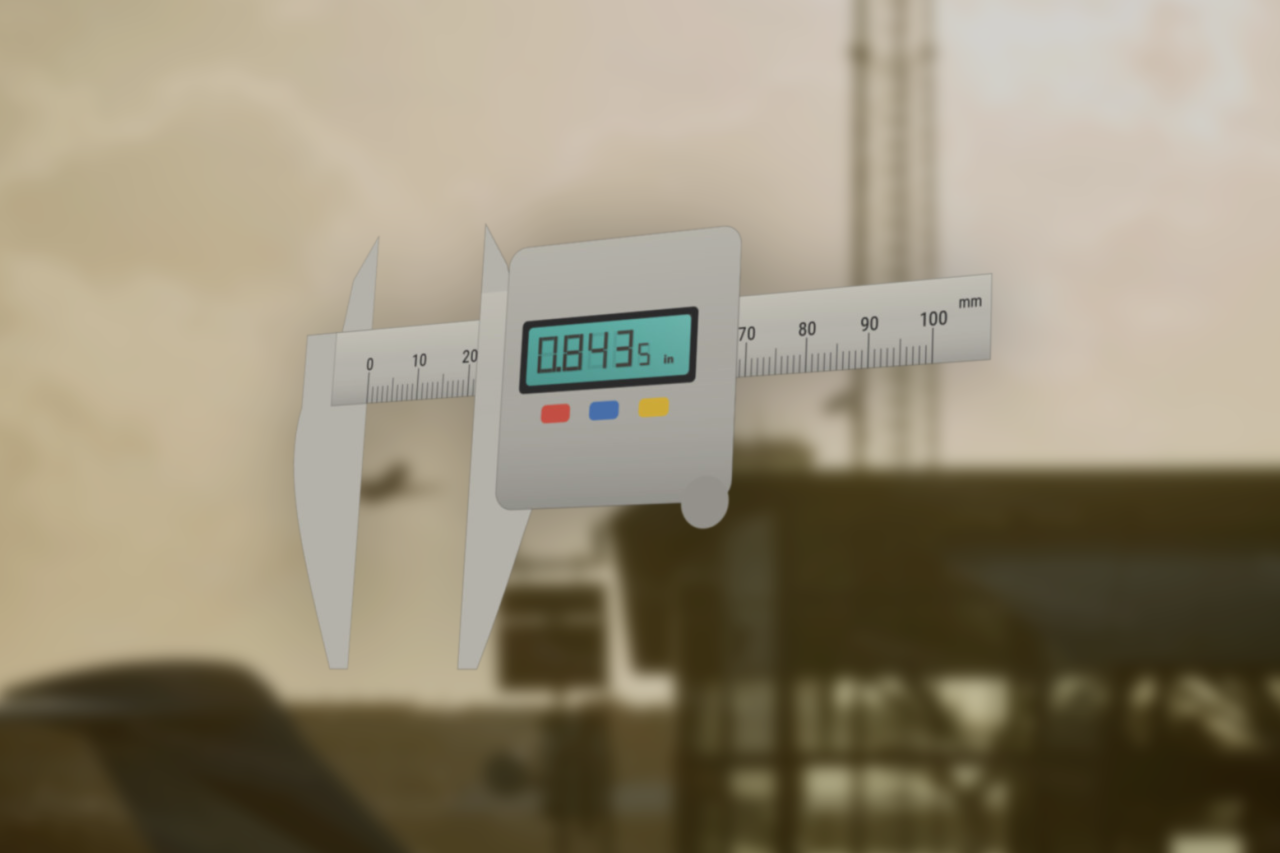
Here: 0.8435 (in)
